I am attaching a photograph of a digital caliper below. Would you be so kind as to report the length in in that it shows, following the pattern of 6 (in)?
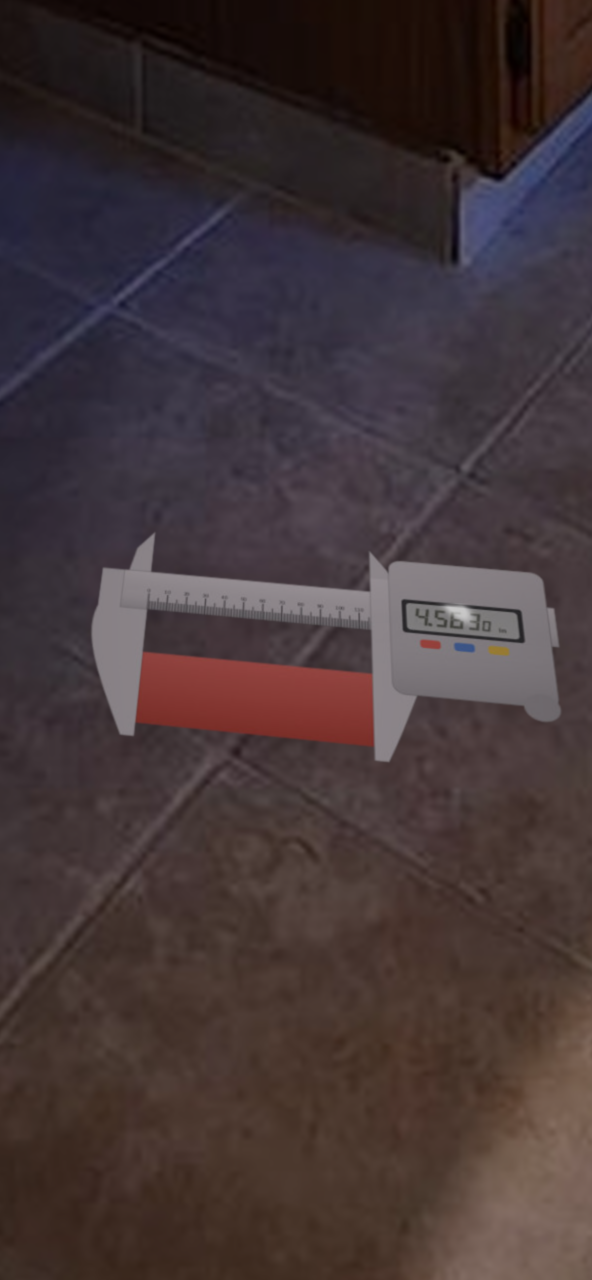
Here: 4.5630 (in)
